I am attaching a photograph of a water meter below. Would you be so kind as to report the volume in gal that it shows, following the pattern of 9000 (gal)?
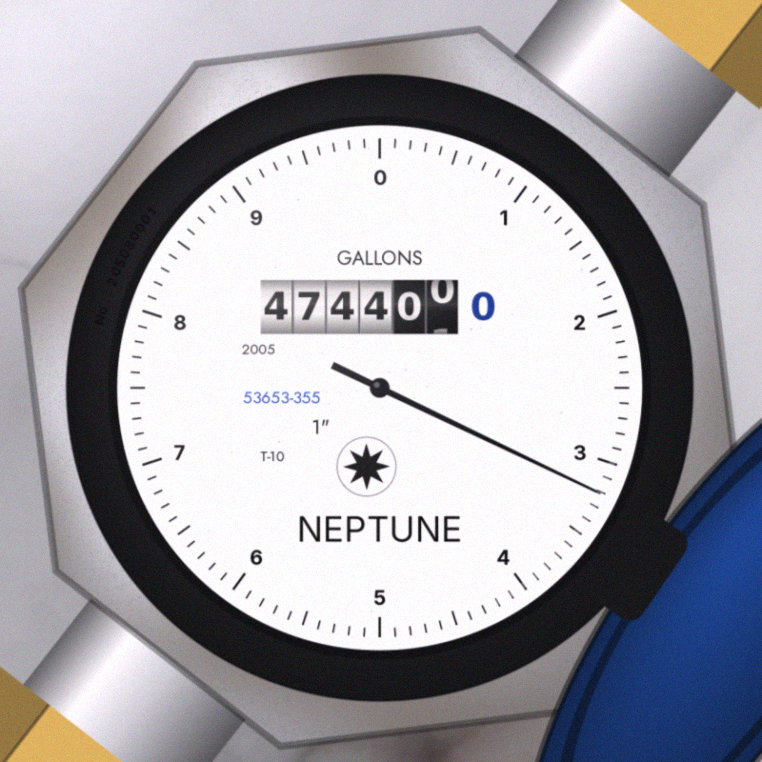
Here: 4744003.2 (gal)
